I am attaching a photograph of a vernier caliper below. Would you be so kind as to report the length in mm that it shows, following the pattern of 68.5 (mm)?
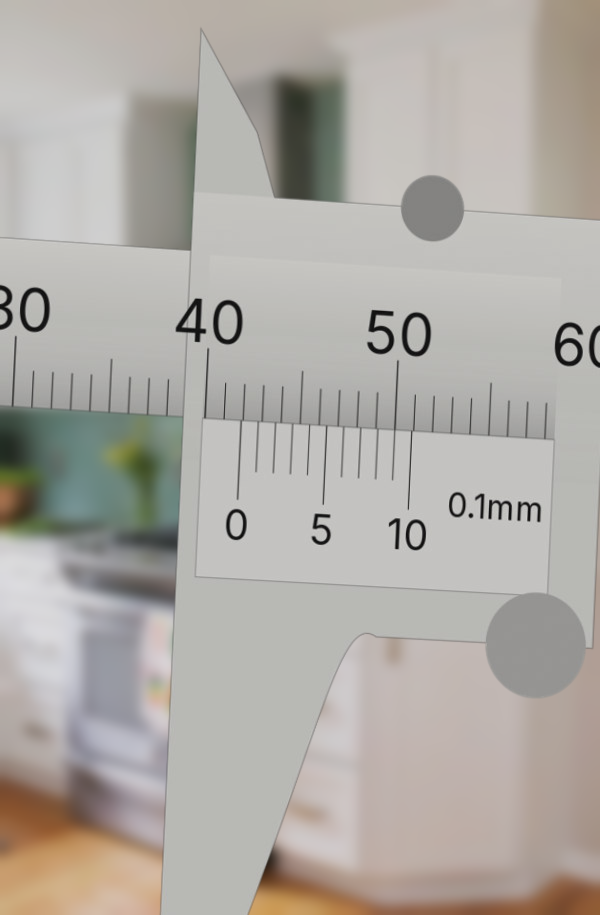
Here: 41.9 (mm)
